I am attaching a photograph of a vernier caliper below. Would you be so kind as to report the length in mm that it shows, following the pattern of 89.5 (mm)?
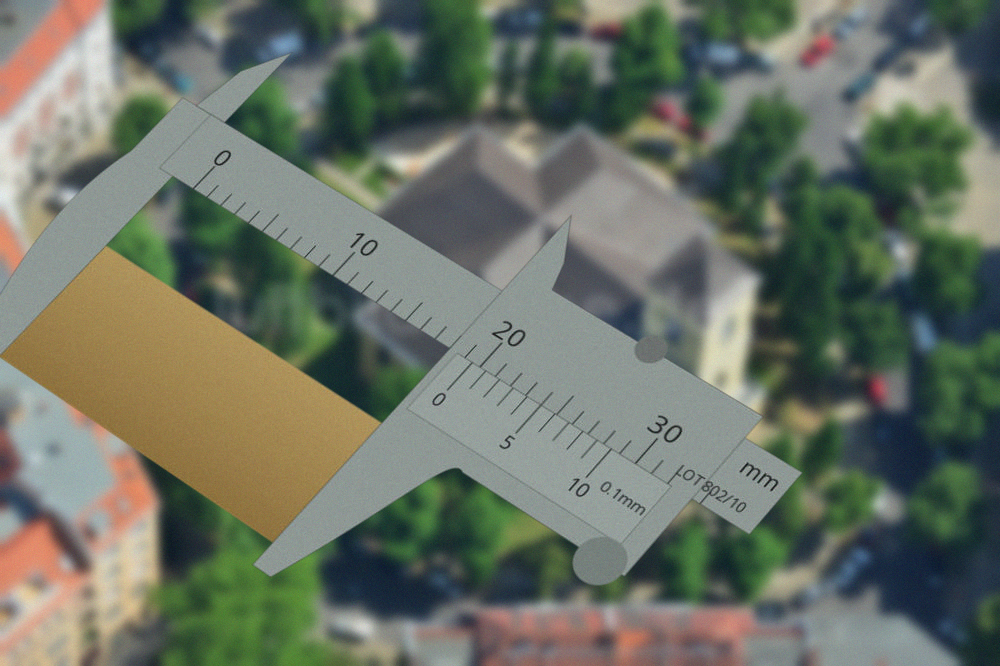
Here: 19.5 (mm)
